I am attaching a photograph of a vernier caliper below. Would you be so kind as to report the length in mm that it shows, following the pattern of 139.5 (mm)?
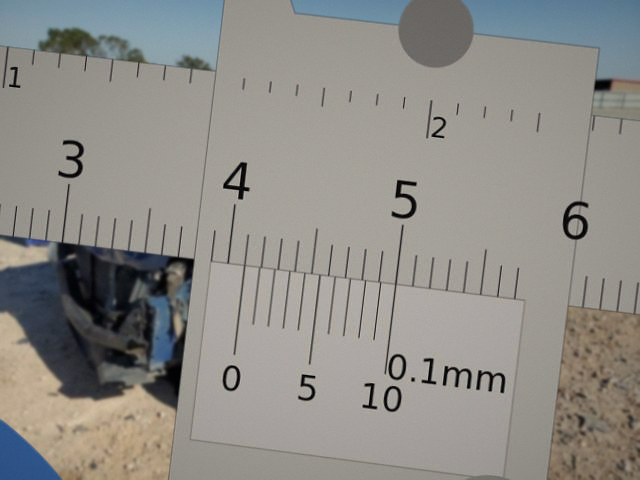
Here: 41.0 (mm)
